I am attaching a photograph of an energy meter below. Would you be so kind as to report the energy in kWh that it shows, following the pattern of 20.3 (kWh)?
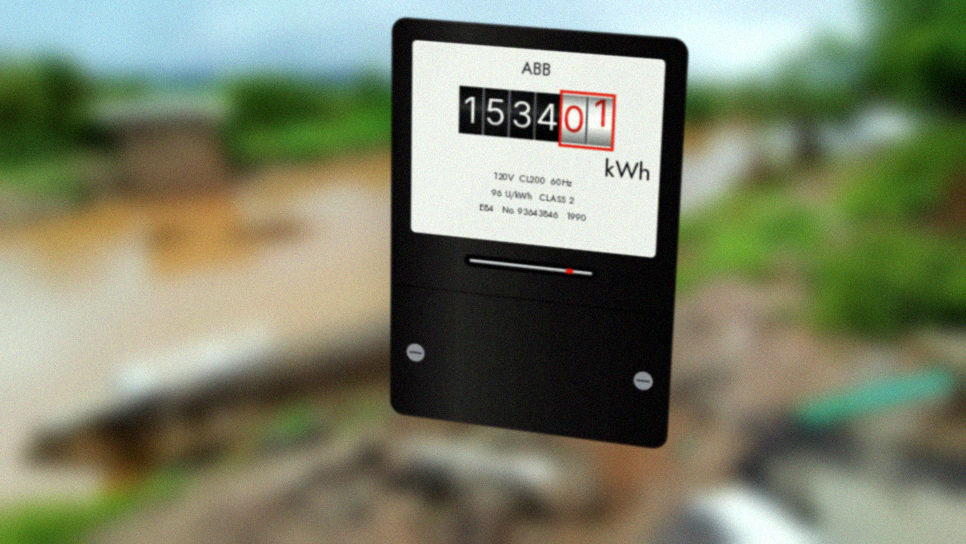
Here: 1534.01 (kWh)
